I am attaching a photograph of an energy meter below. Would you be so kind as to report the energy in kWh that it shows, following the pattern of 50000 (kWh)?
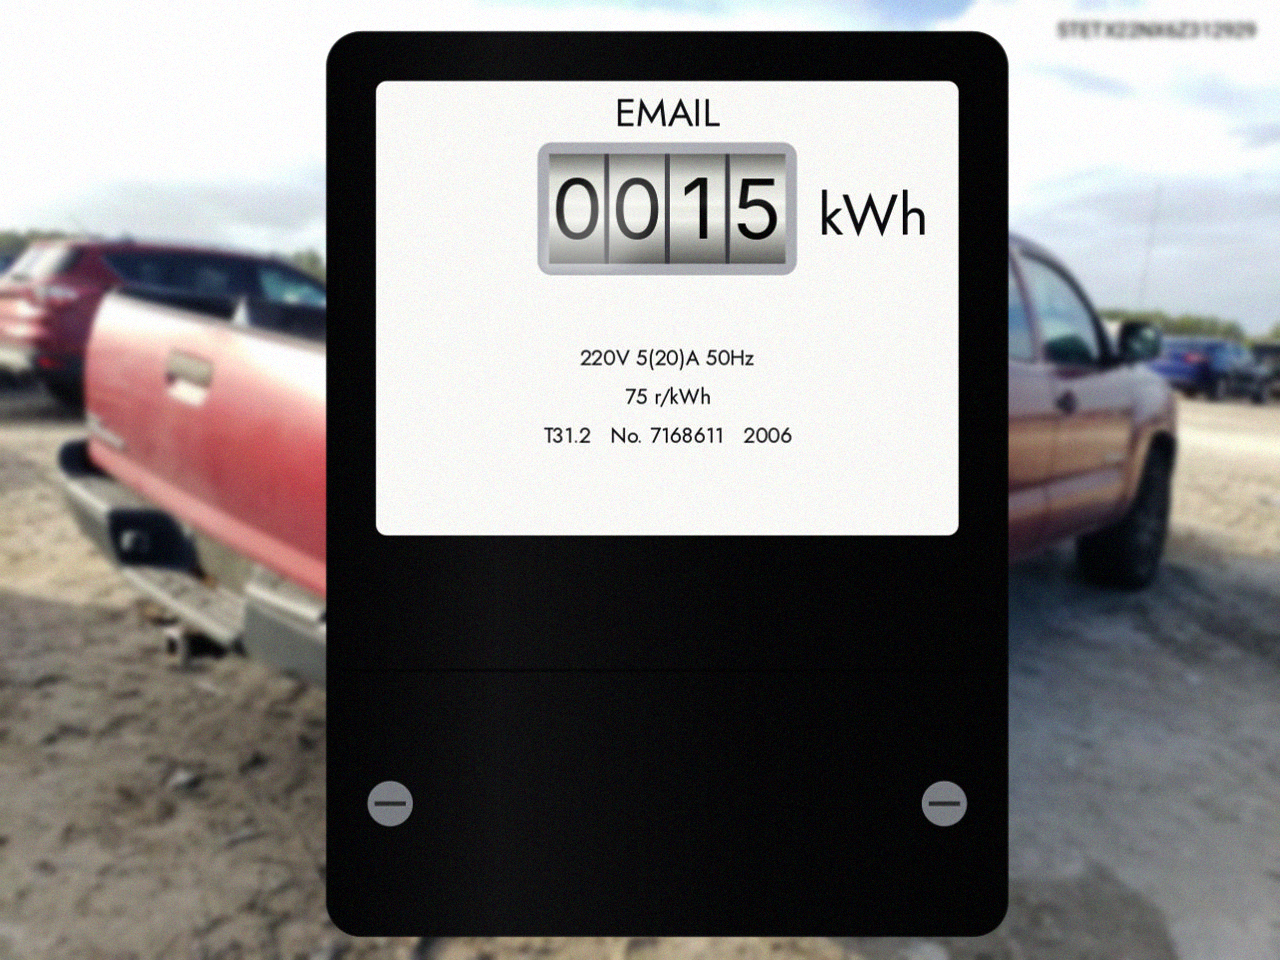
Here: 15 (kWh)
